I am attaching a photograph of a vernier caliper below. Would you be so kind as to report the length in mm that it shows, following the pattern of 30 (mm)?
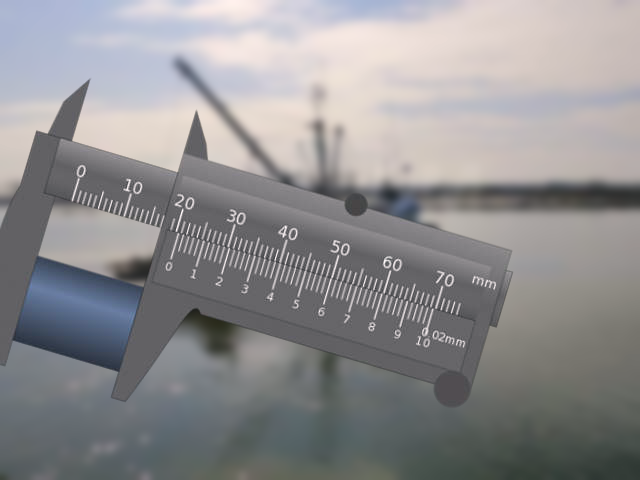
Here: 20.5 (mm)
